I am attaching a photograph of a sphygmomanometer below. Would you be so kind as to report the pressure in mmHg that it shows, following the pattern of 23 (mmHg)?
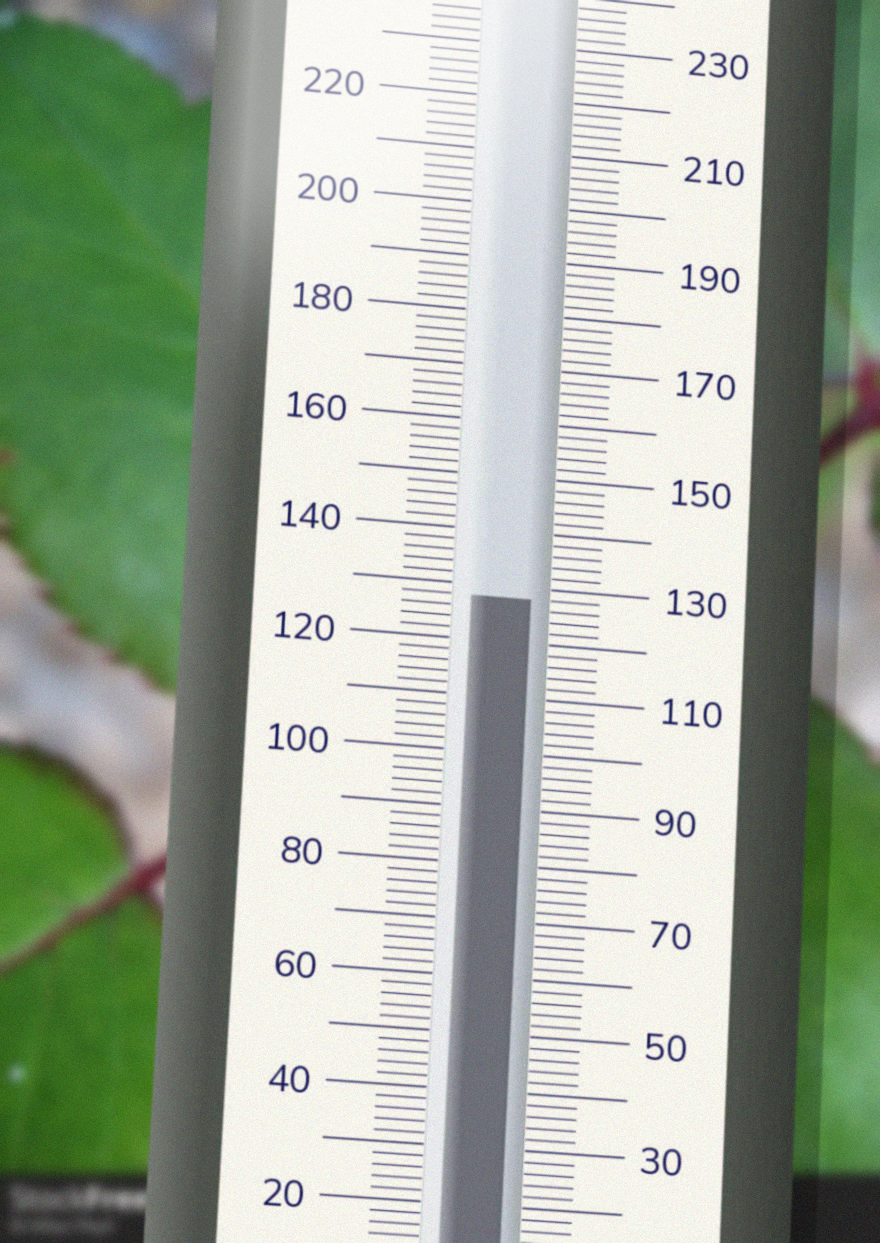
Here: 128 (mmHg)
